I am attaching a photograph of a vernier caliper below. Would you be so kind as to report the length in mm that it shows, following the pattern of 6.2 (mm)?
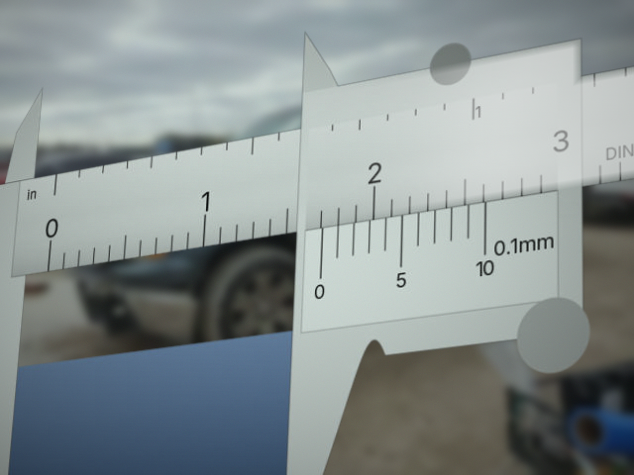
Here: 17.1 (mm)
